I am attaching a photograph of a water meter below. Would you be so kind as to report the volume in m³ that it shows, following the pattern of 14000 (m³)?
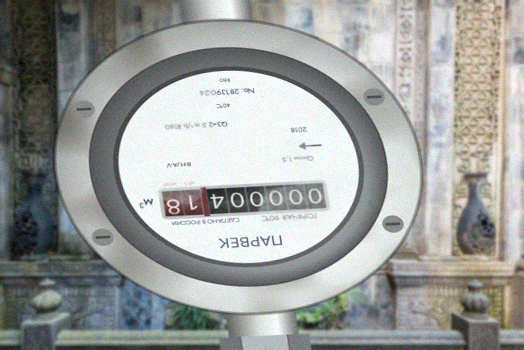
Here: 4.18 (m³)
